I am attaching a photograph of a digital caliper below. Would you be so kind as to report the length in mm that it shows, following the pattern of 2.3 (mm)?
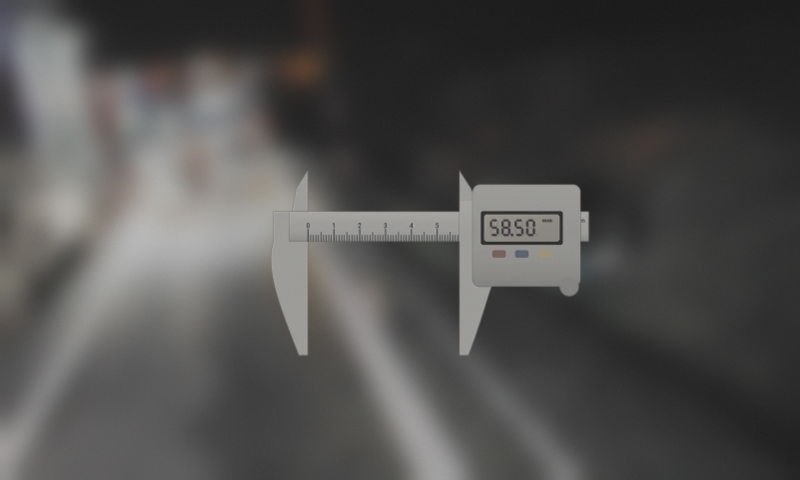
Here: 58.50 (mm)
